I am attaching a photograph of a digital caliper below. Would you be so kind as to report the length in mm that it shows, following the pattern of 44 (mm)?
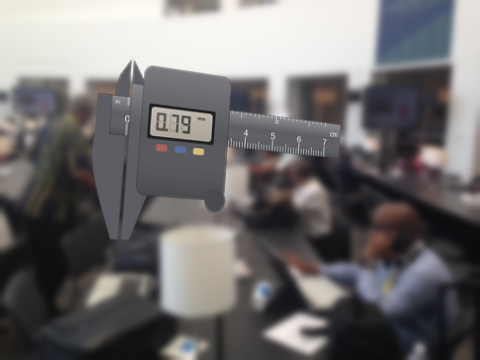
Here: 0.79 (mm)
